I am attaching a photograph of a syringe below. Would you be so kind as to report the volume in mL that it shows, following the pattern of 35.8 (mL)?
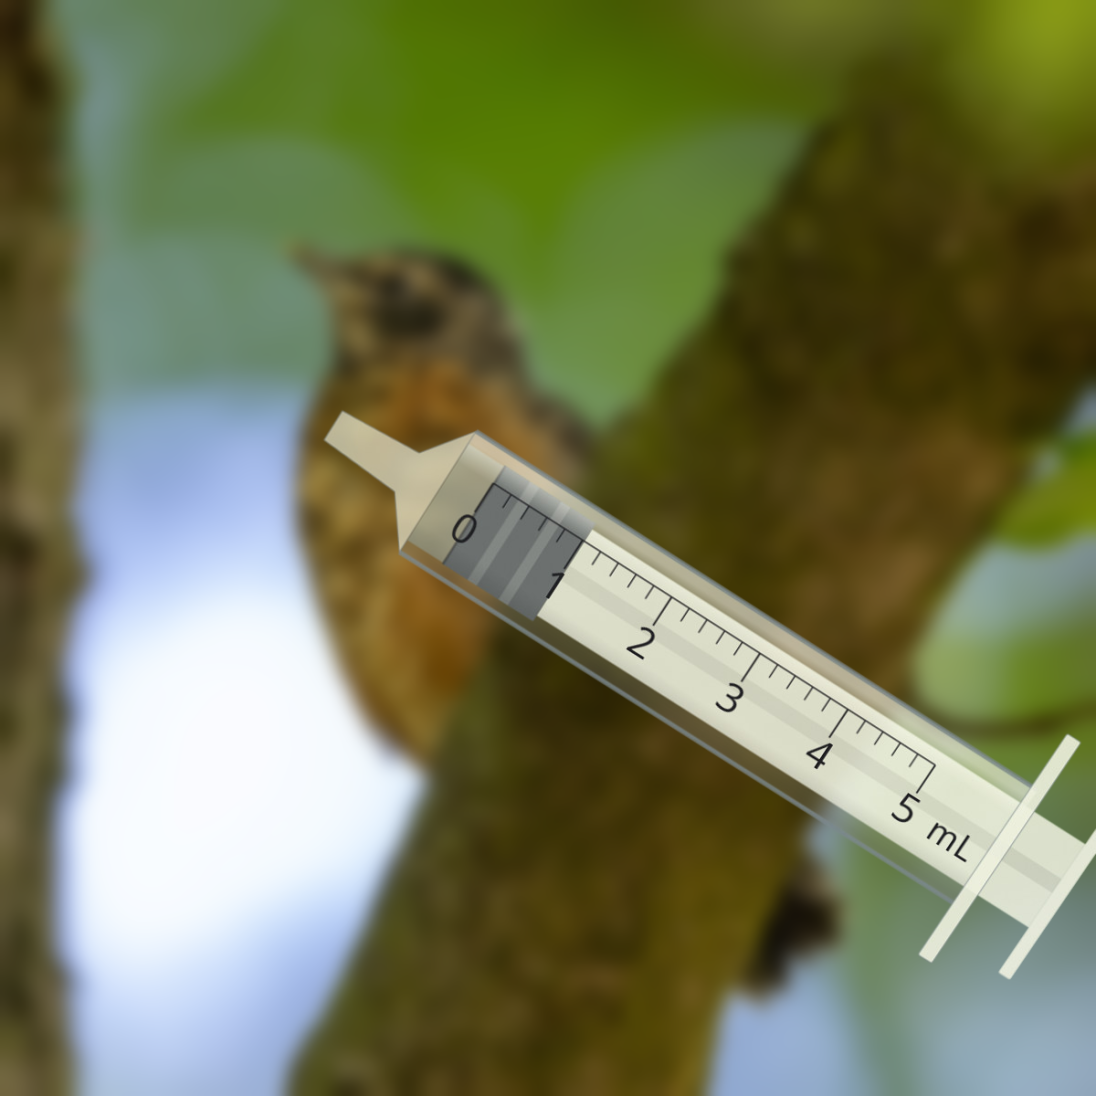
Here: 0 (mL)
